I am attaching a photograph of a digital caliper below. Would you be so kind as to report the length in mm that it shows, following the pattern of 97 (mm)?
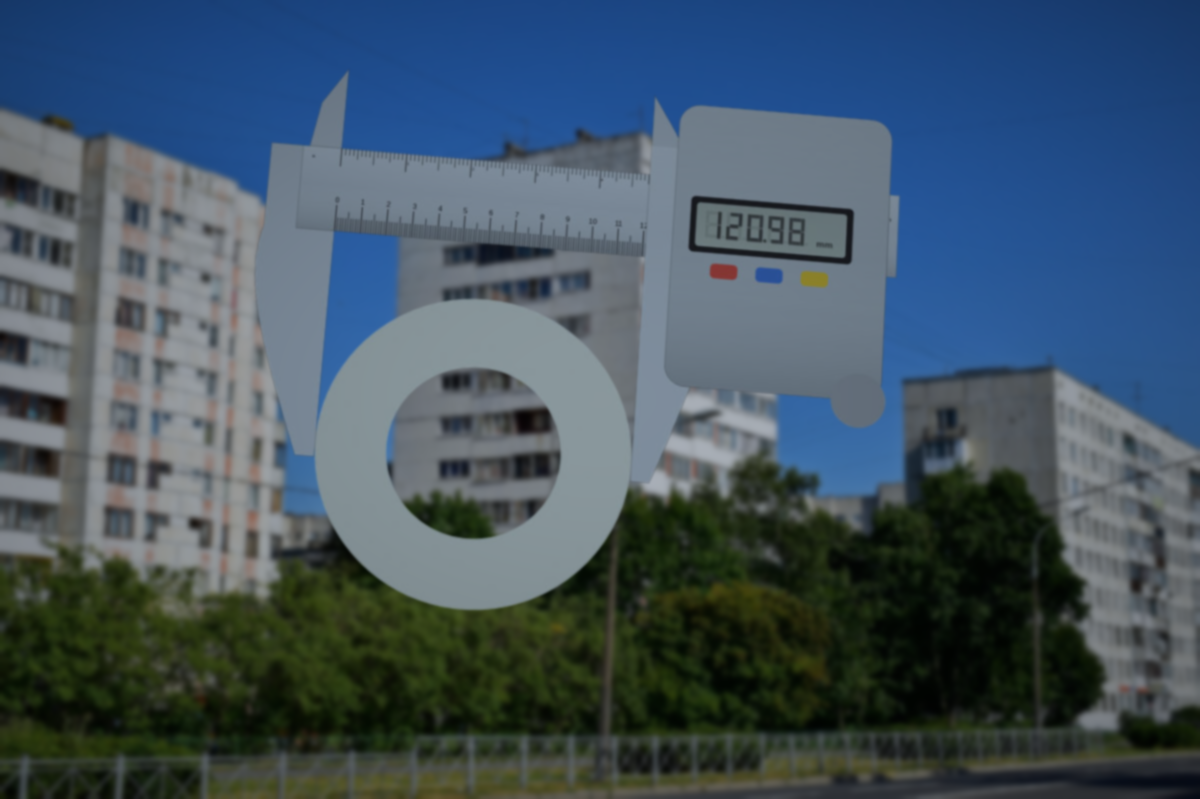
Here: 120.98 (mm)
